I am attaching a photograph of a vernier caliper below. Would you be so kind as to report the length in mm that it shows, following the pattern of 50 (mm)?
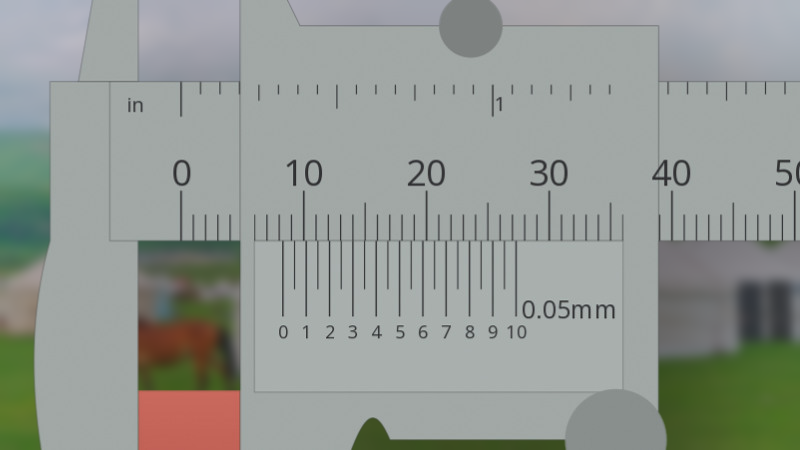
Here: 8.3 (mm)
